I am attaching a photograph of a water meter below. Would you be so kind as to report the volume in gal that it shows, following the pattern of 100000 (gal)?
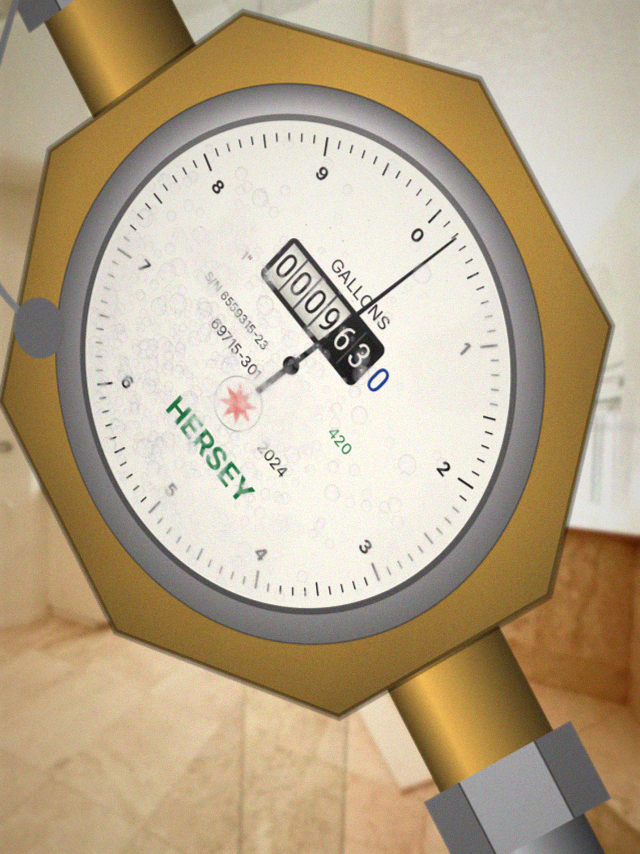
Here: 9630.2 (gal)
